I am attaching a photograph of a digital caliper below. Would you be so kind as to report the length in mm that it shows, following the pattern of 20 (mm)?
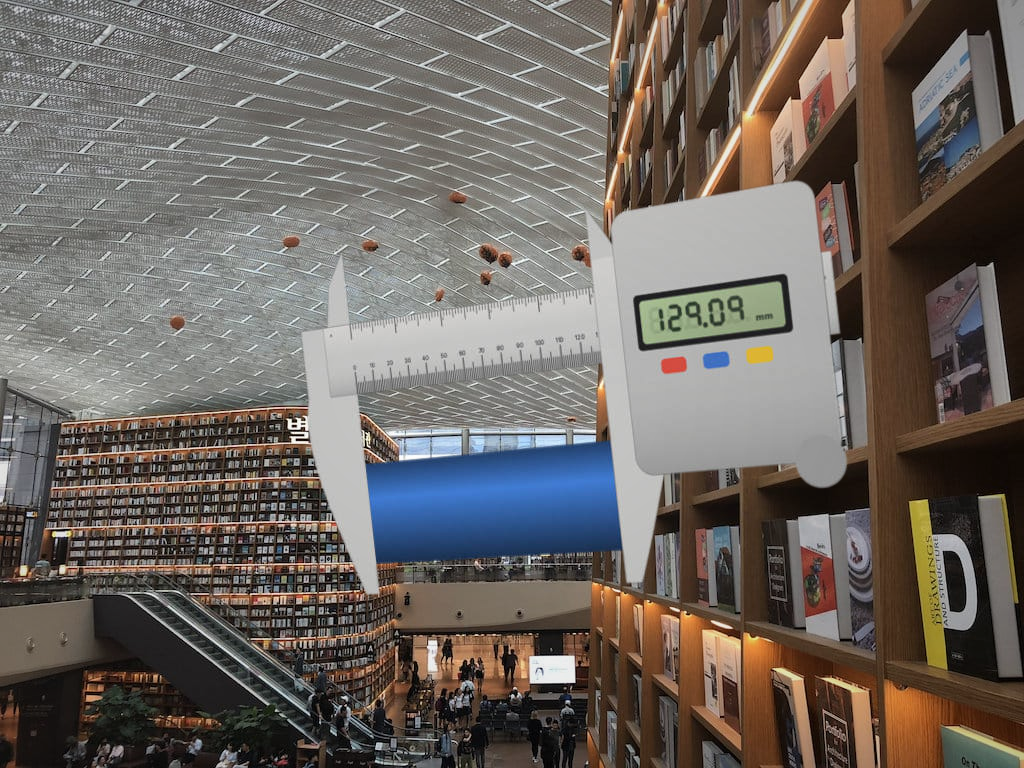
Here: 129.09 (mm)
